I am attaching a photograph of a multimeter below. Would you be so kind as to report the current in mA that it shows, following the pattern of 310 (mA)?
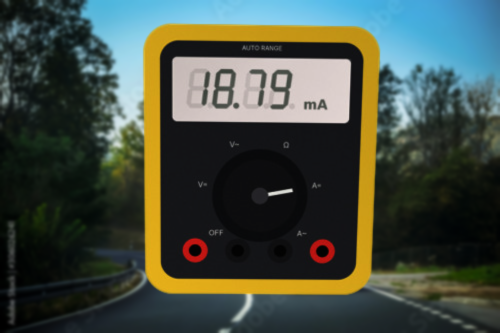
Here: 18.79 (mA)
